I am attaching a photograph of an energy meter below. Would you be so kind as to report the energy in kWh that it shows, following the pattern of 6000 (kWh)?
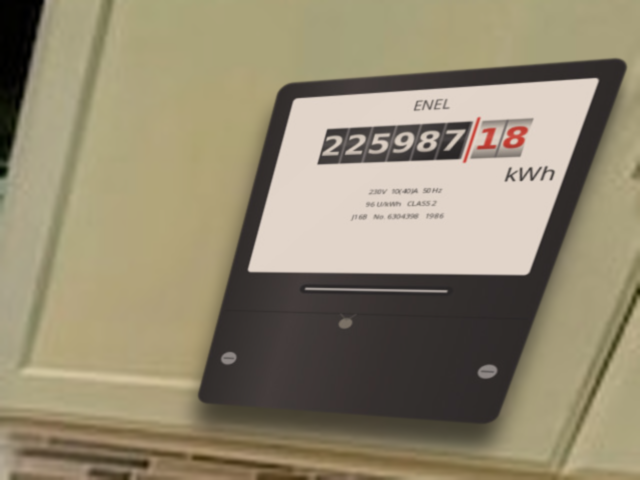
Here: 225987.18 (kWh)
